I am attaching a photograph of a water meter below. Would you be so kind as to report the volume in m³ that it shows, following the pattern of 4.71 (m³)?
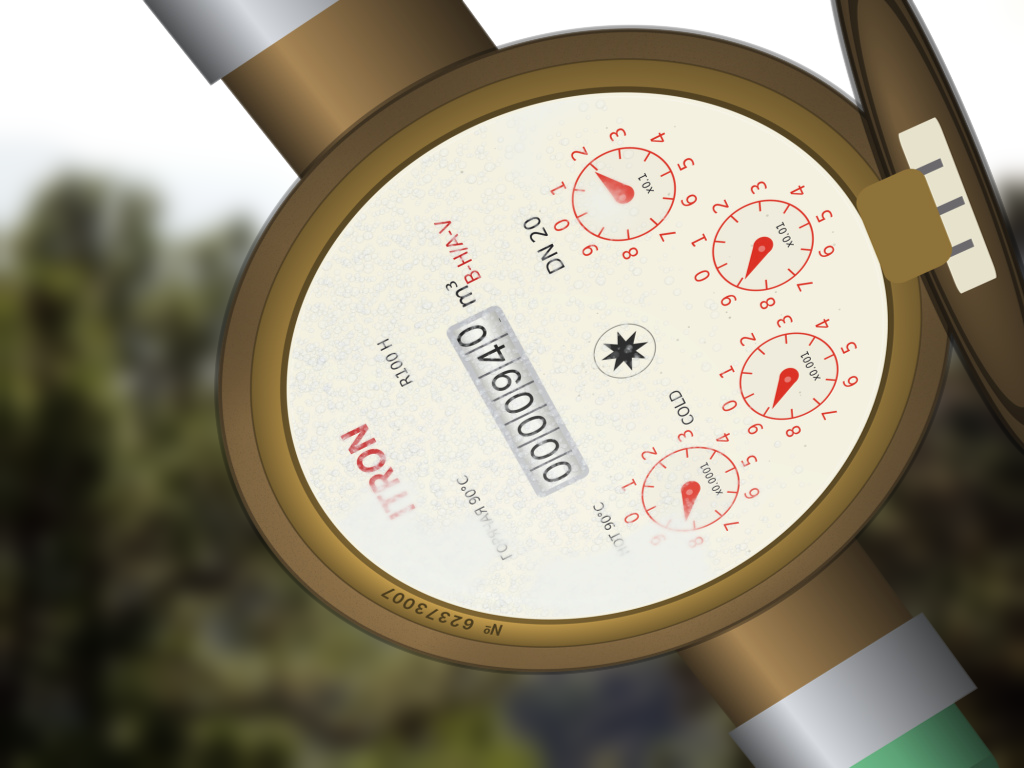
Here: 940.1888 (m³)
